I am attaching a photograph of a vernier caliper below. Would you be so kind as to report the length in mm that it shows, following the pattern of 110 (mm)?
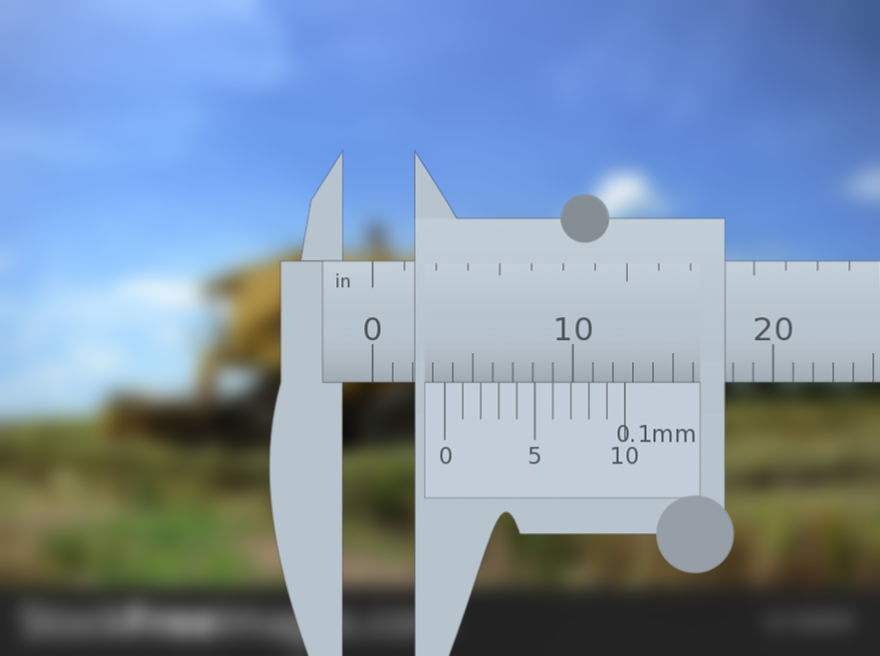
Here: 3.6 (mm)
